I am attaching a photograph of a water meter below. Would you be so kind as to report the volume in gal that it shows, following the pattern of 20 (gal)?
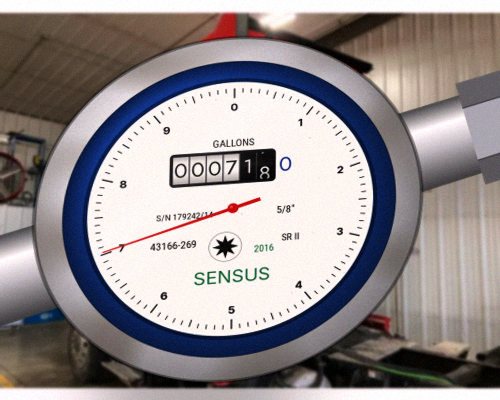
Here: 7177.0 (gal)
